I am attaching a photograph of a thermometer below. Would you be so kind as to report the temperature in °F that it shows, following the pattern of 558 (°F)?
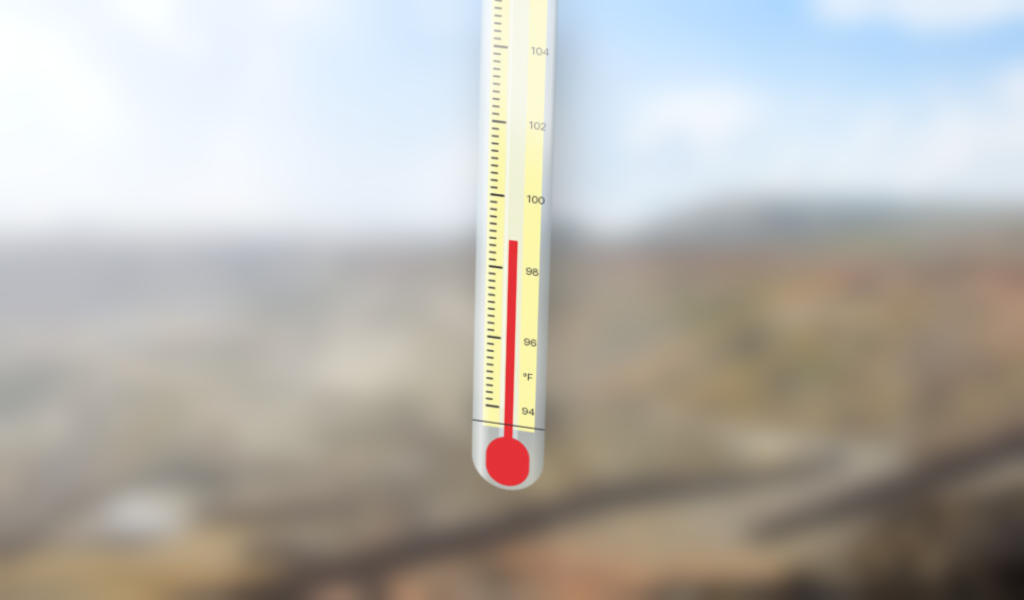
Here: 98.8 (°F)
